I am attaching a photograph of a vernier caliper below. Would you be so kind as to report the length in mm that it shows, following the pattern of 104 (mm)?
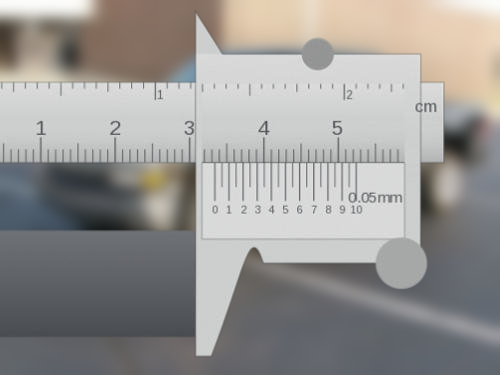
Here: 33.4 (mm)
